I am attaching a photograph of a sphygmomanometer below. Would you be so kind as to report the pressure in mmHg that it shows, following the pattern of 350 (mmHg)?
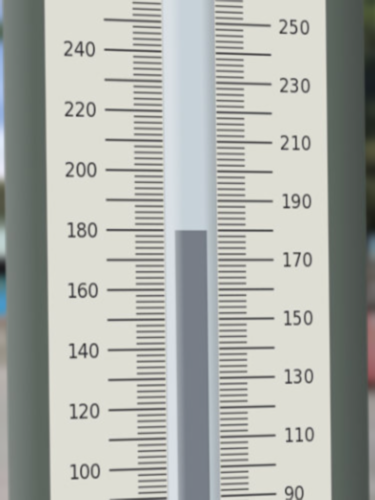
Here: 180 (mmHg)
